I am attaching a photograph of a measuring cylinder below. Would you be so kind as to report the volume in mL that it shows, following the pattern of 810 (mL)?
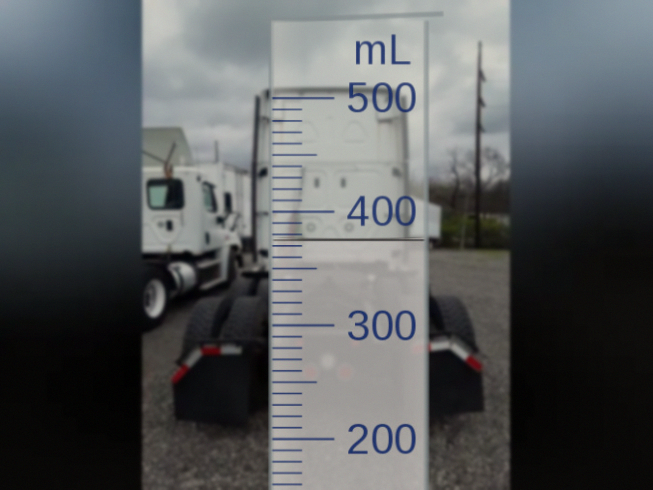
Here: 375 (mL)
